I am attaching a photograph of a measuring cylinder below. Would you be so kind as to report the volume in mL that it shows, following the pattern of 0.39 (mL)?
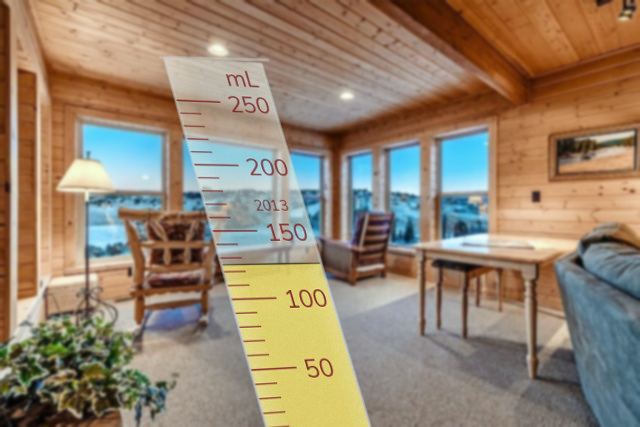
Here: 125 (mL)
